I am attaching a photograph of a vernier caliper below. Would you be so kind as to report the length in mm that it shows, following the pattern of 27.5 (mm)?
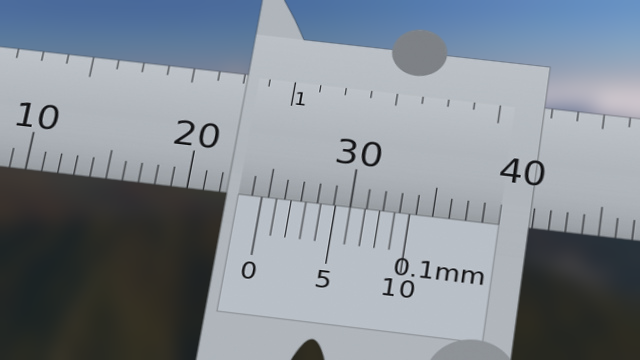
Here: 24.6 (mm)
